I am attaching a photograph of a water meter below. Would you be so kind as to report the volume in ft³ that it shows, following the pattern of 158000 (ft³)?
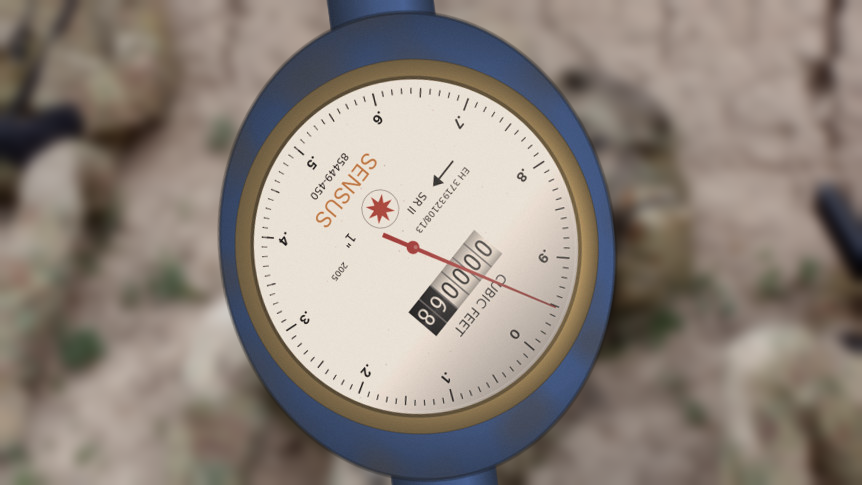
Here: 67.95 (ft³)
